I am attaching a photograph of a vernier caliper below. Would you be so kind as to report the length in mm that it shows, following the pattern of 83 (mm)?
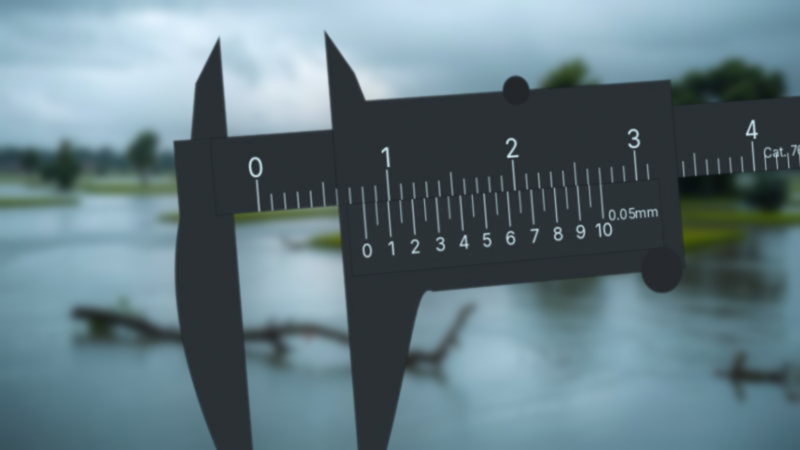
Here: 8.0 (mm)
